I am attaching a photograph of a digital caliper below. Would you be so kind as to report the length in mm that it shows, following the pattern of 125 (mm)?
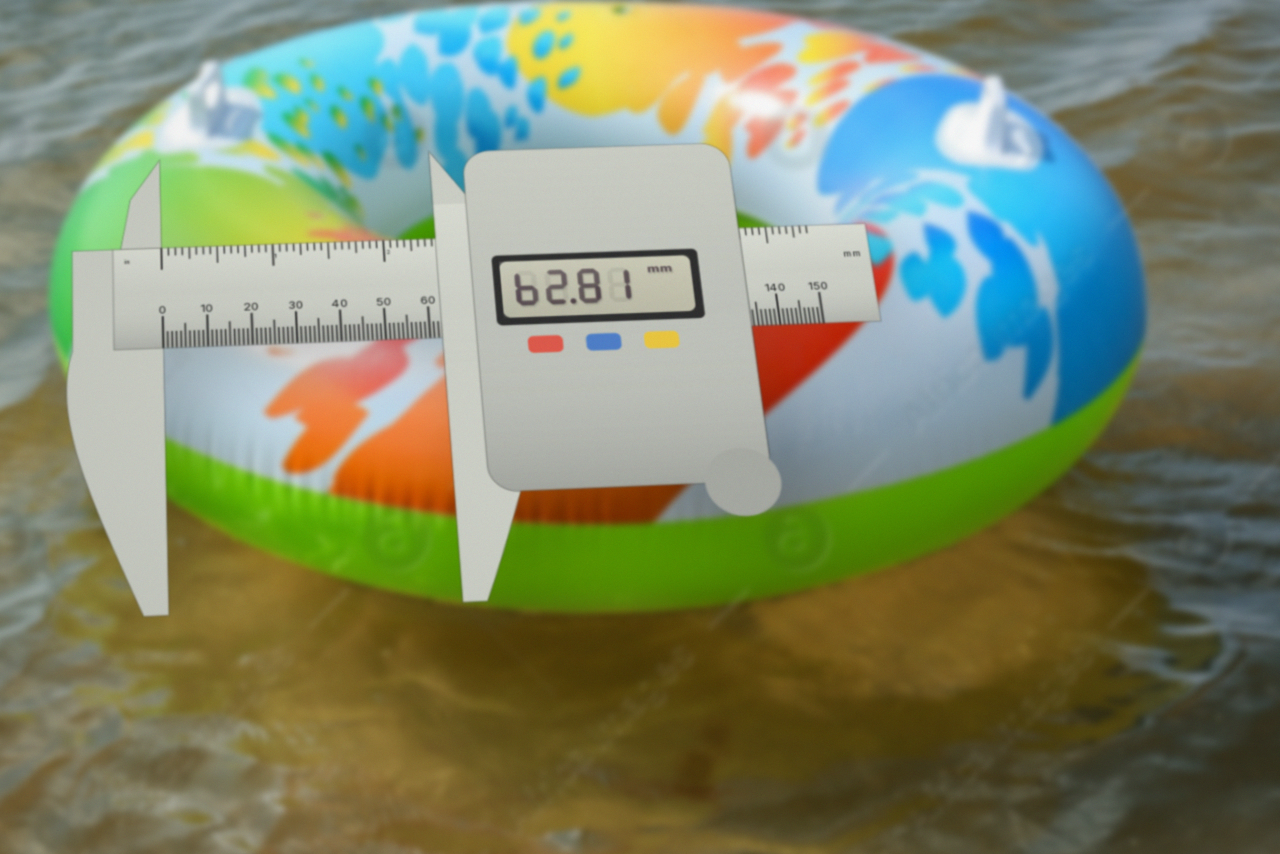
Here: 62.81 (mm)
